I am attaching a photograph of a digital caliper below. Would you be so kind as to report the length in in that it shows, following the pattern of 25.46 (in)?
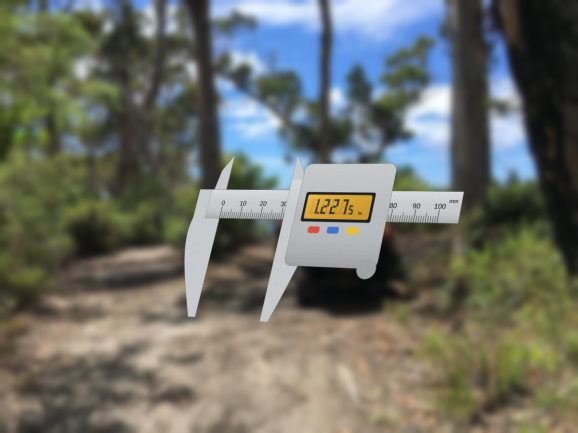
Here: 1.2275 (in)
